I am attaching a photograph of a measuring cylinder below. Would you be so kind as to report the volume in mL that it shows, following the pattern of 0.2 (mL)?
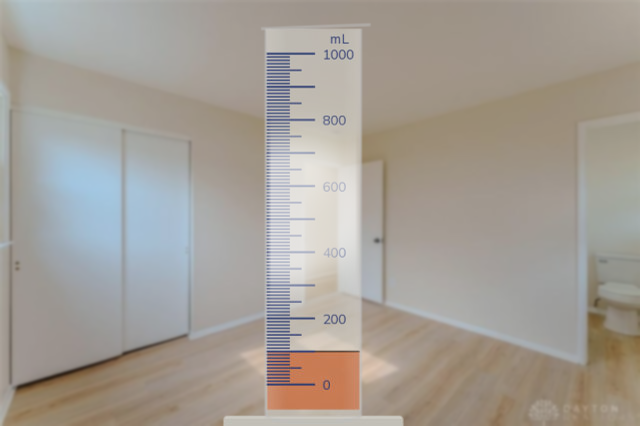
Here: 100 (mL)
